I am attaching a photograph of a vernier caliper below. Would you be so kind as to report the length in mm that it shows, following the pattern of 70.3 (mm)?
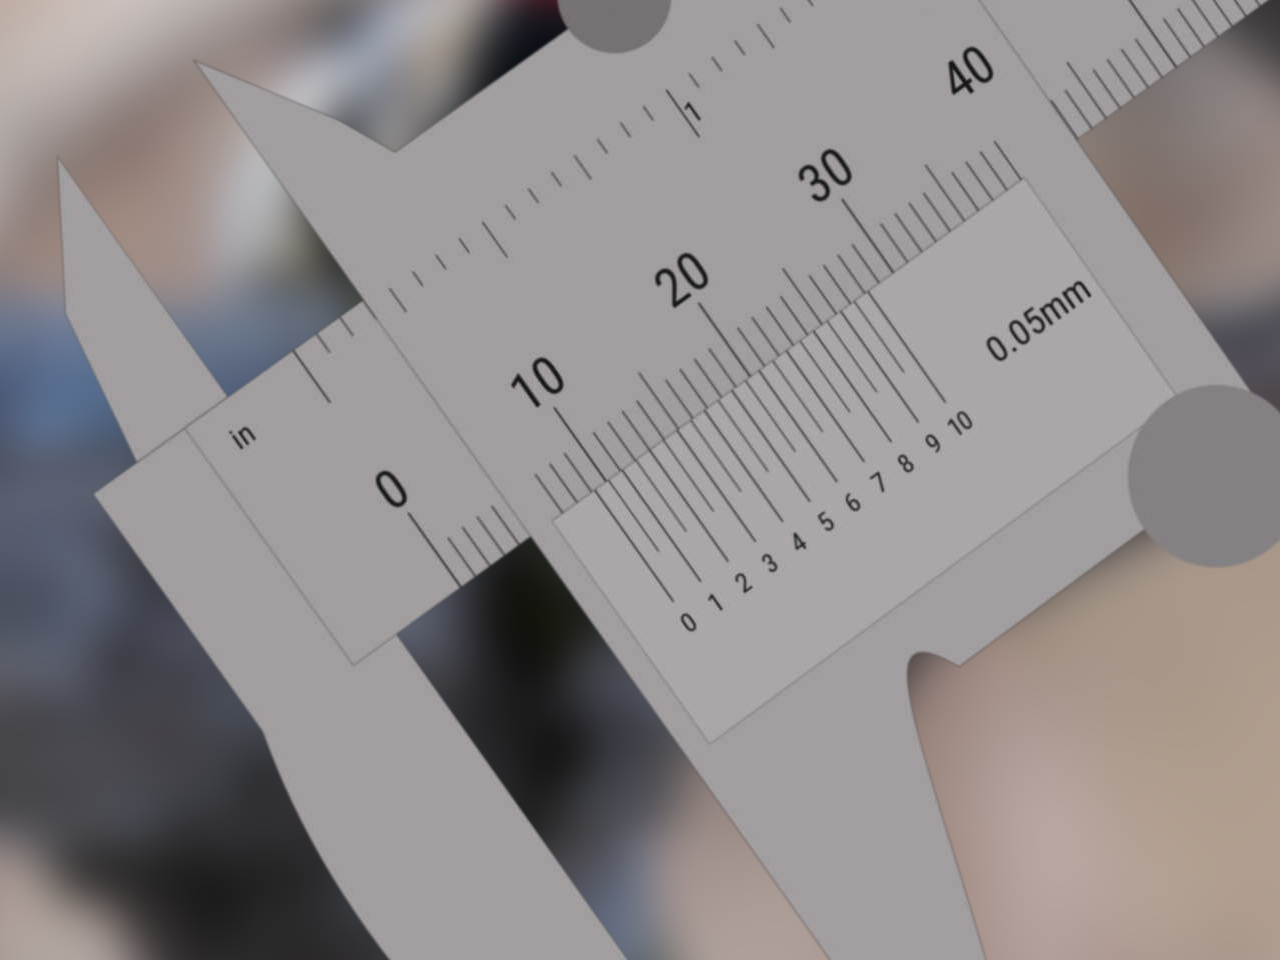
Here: 9.2 (mm)
